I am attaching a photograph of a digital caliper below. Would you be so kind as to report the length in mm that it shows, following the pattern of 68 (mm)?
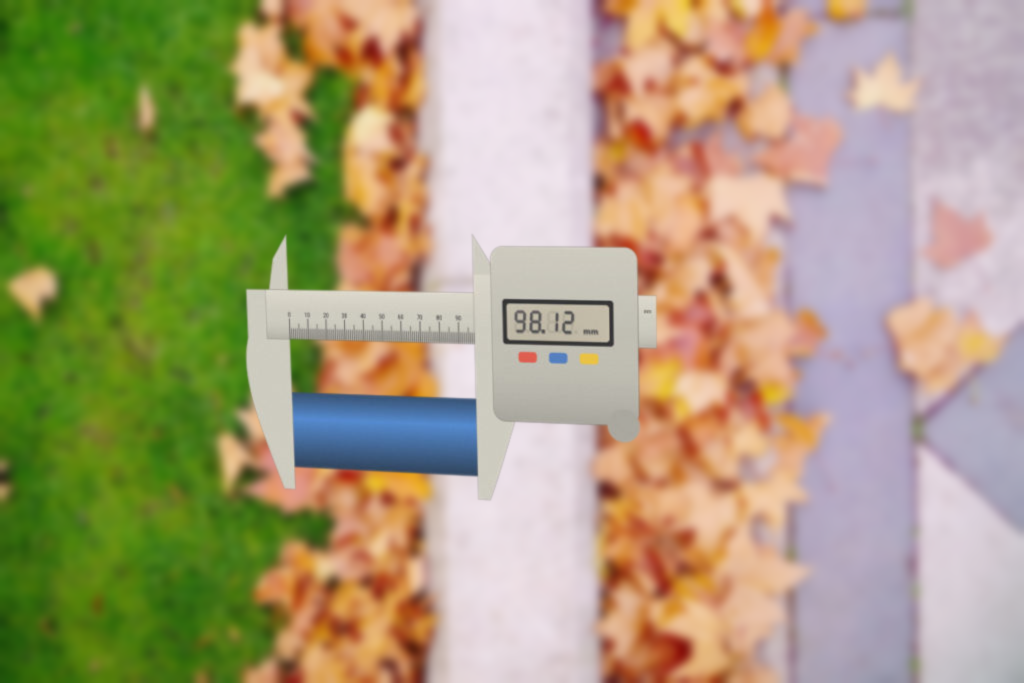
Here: 98.12 (mm)
